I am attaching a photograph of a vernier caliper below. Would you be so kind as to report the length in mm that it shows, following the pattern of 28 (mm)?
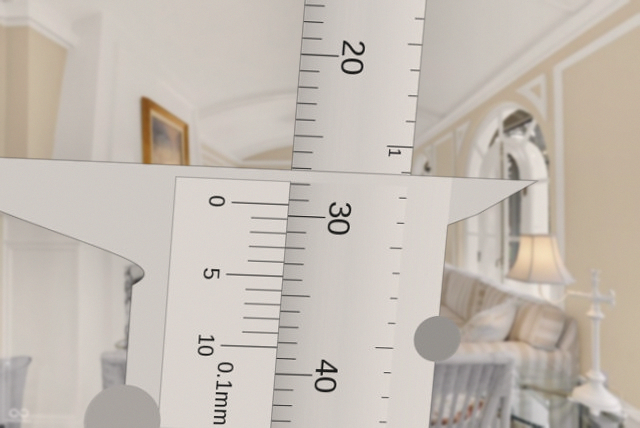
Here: 29.3 (mm)
